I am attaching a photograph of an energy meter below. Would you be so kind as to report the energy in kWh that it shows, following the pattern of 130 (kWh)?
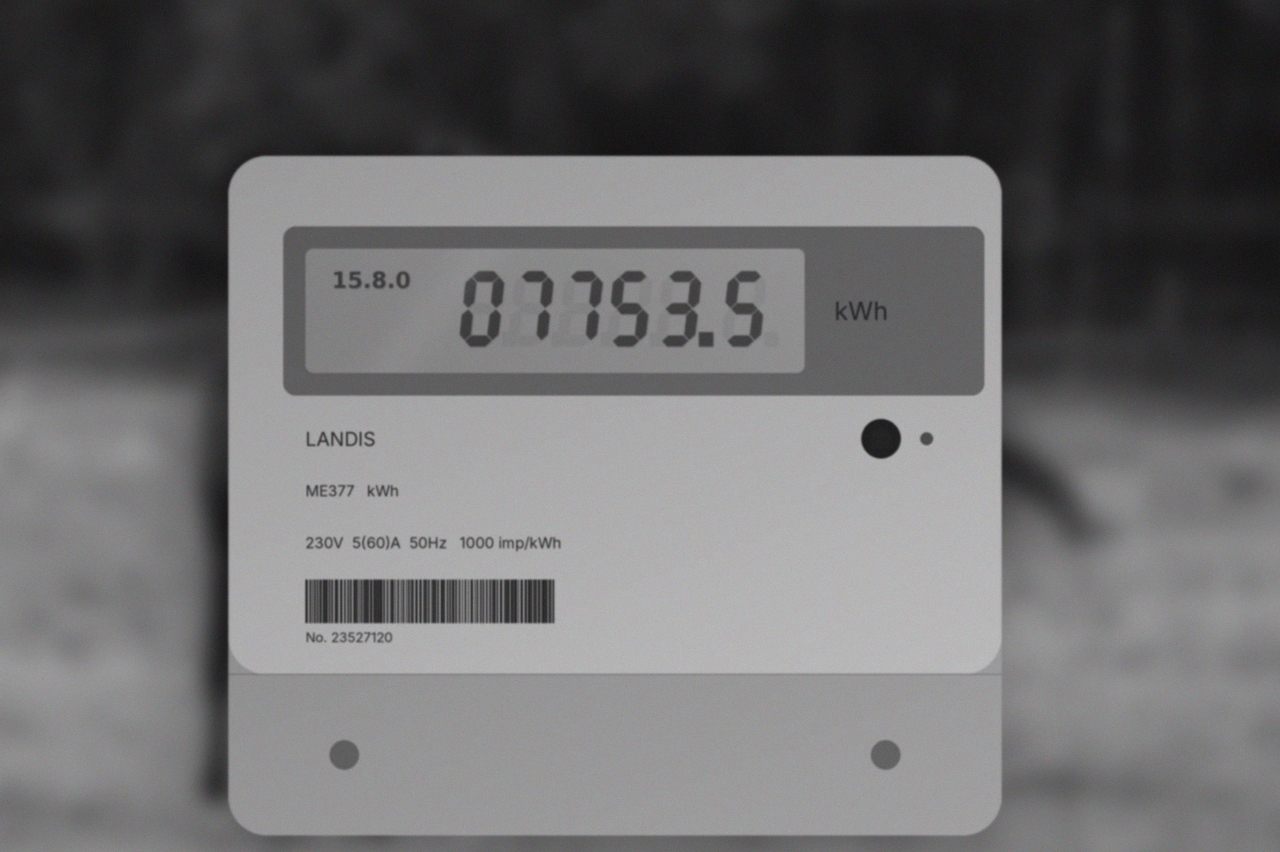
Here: 7753.5 (kWh)
